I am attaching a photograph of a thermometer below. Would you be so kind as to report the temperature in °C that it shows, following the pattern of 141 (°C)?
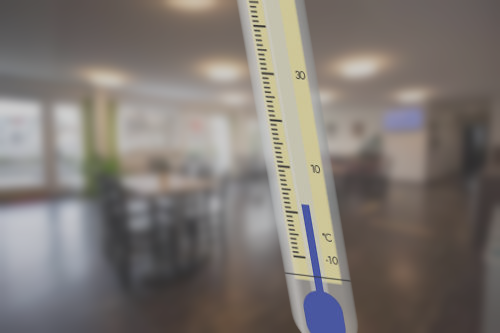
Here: 2 (°C)
